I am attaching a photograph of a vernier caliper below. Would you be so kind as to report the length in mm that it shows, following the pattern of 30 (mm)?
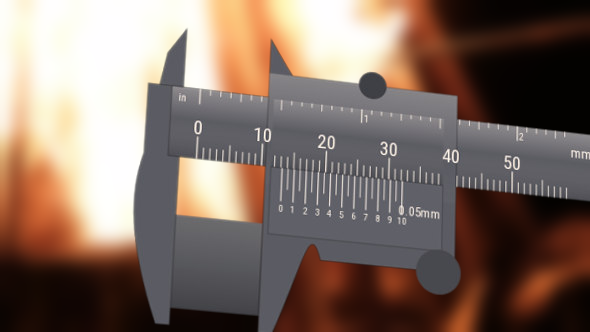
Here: 13.2 (mm)
